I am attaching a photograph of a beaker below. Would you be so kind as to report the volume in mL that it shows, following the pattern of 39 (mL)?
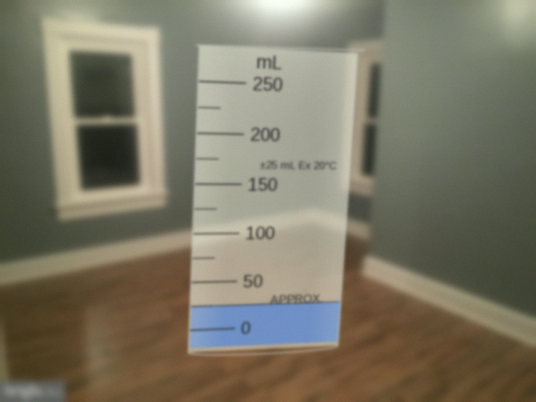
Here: 25 (mL)
